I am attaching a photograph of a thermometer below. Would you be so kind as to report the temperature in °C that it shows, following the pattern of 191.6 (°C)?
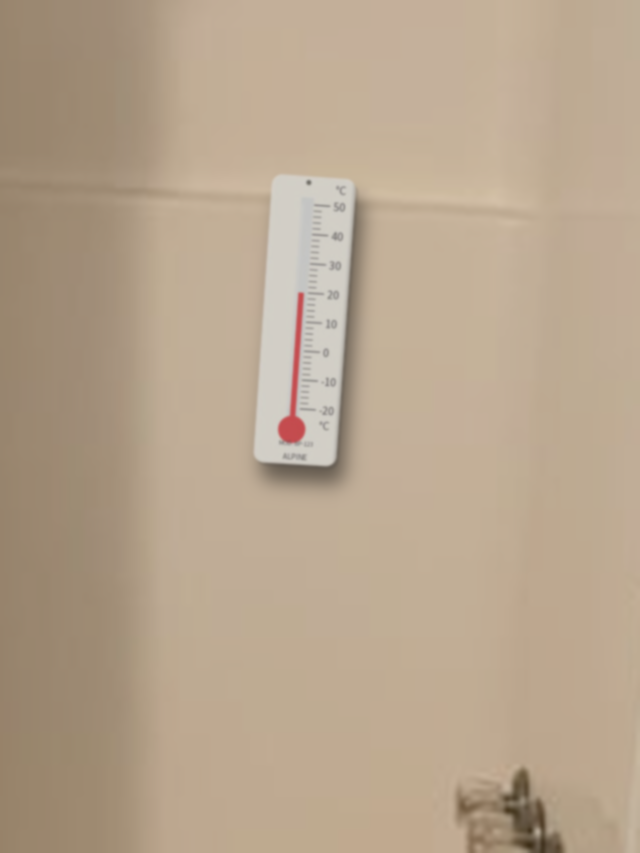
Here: 20 (°C)
